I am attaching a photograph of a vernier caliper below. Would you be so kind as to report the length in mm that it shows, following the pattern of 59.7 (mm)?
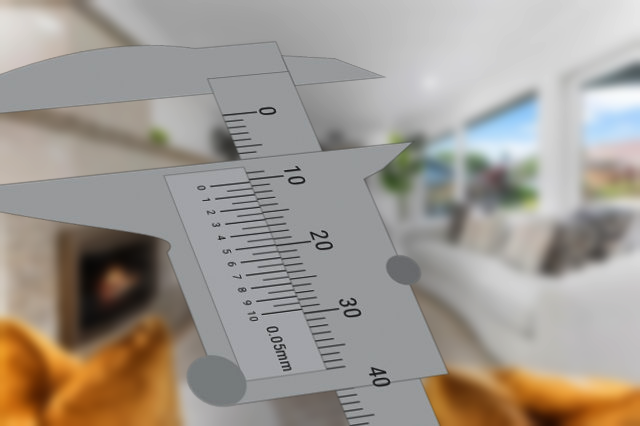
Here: 10.4 (mm)
